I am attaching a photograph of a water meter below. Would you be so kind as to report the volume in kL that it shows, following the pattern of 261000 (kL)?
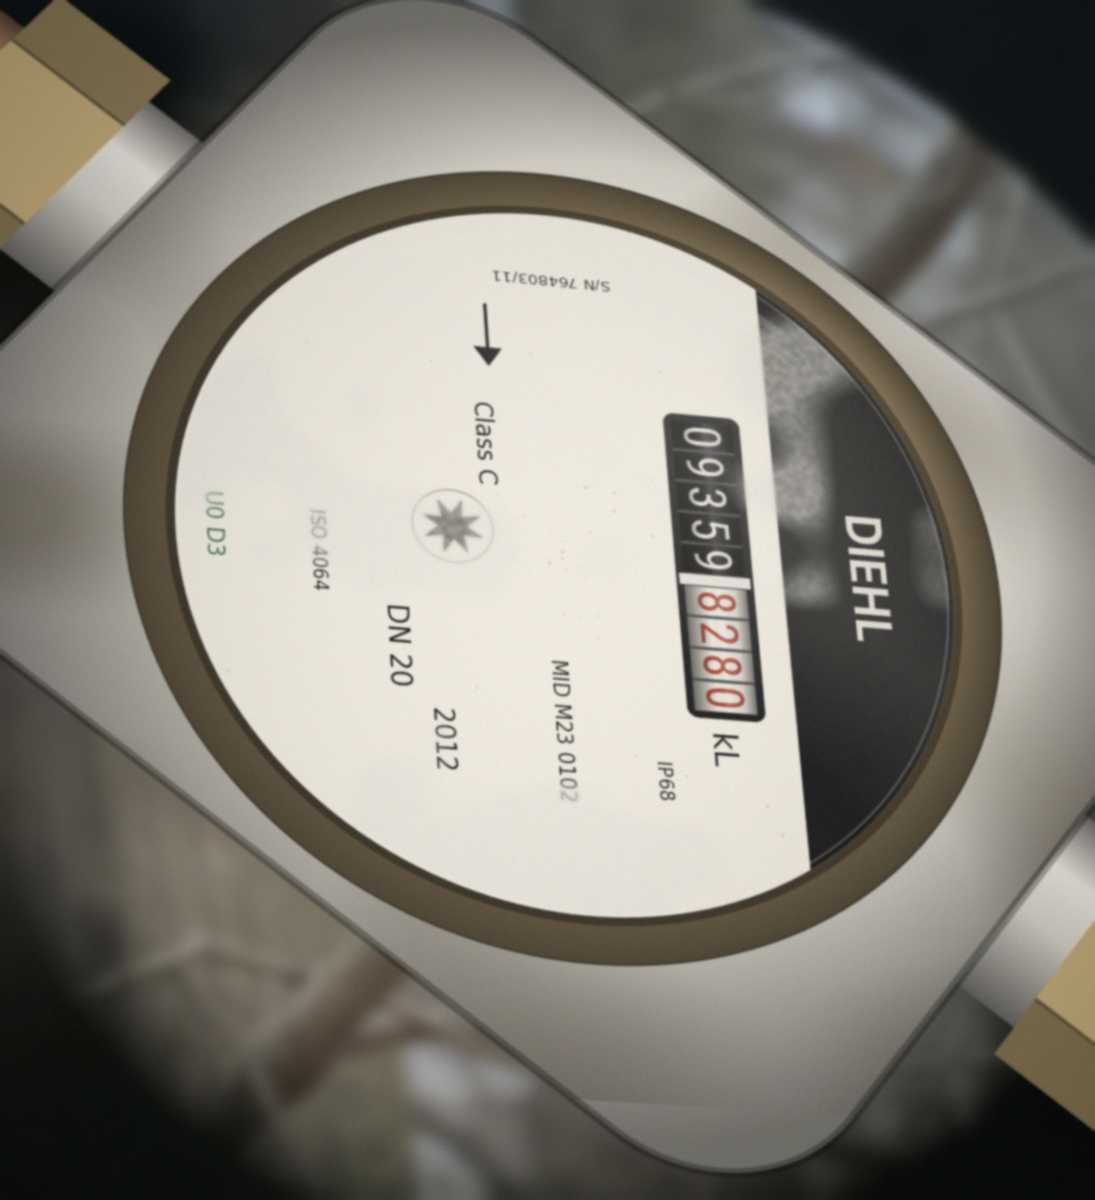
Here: 9359.8280 (kL)
